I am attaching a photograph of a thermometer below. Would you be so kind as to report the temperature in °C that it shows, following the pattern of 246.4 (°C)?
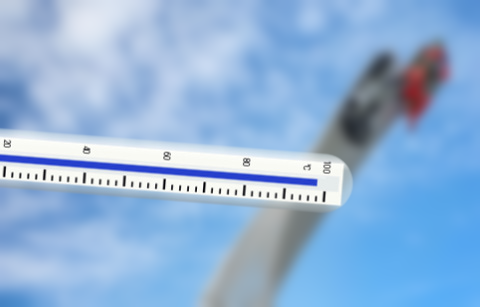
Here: 98 (°C)
